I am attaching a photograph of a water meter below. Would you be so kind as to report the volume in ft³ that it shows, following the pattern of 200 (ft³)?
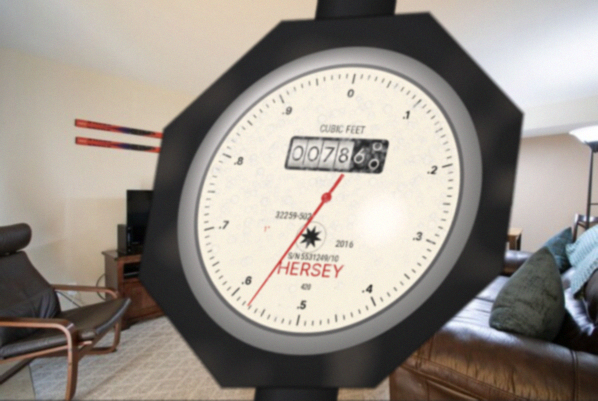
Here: 7868.57 (ft³)
